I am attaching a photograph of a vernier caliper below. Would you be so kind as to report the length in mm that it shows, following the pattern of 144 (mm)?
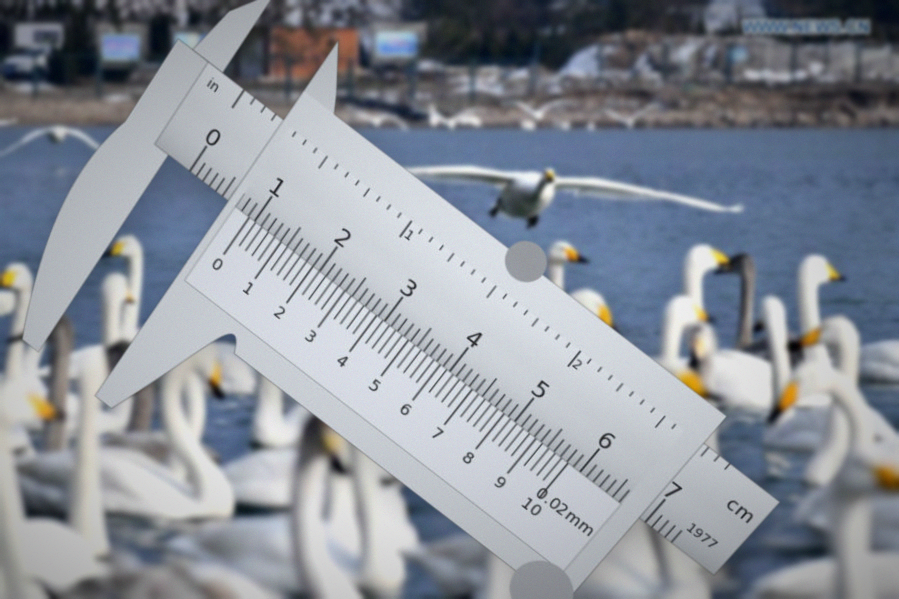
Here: 9.2 (mm)
